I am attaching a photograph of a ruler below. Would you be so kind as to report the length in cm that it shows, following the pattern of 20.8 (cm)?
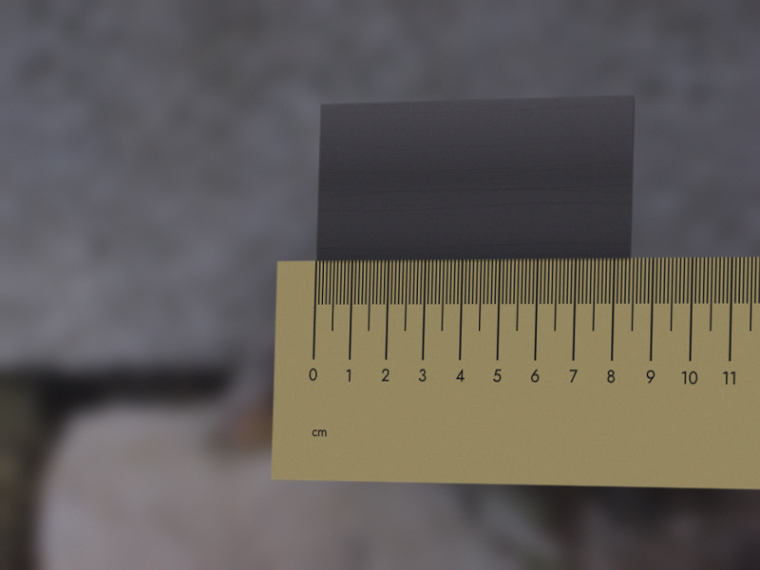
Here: 8.4 (cm)
